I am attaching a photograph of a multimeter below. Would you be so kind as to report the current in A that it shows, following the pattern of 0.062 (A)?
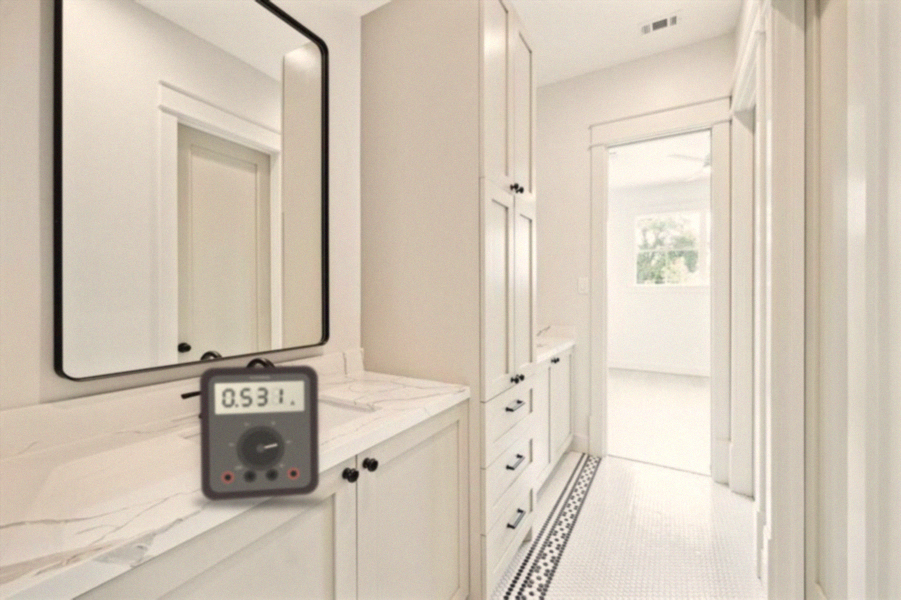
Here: 0.531 (A)
